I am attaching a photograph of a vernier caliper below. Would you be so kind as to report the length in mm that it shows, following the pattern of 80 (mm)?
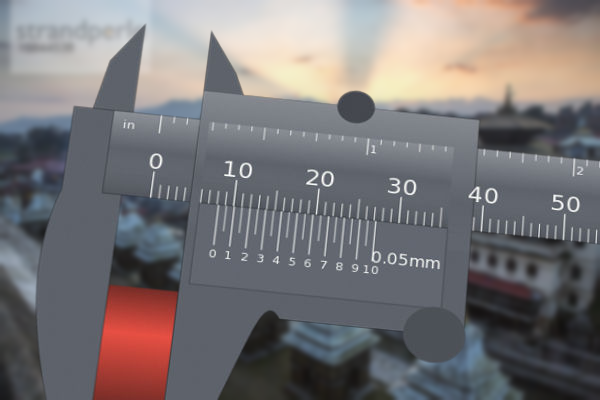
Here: 8.2 (mm)
